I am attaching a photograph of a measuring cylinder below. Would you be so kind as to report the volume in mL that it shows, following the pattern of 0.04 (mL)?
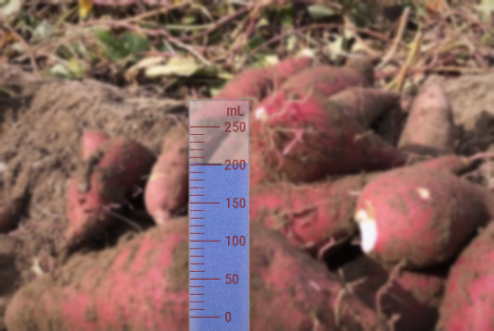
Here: 200 (mL)
